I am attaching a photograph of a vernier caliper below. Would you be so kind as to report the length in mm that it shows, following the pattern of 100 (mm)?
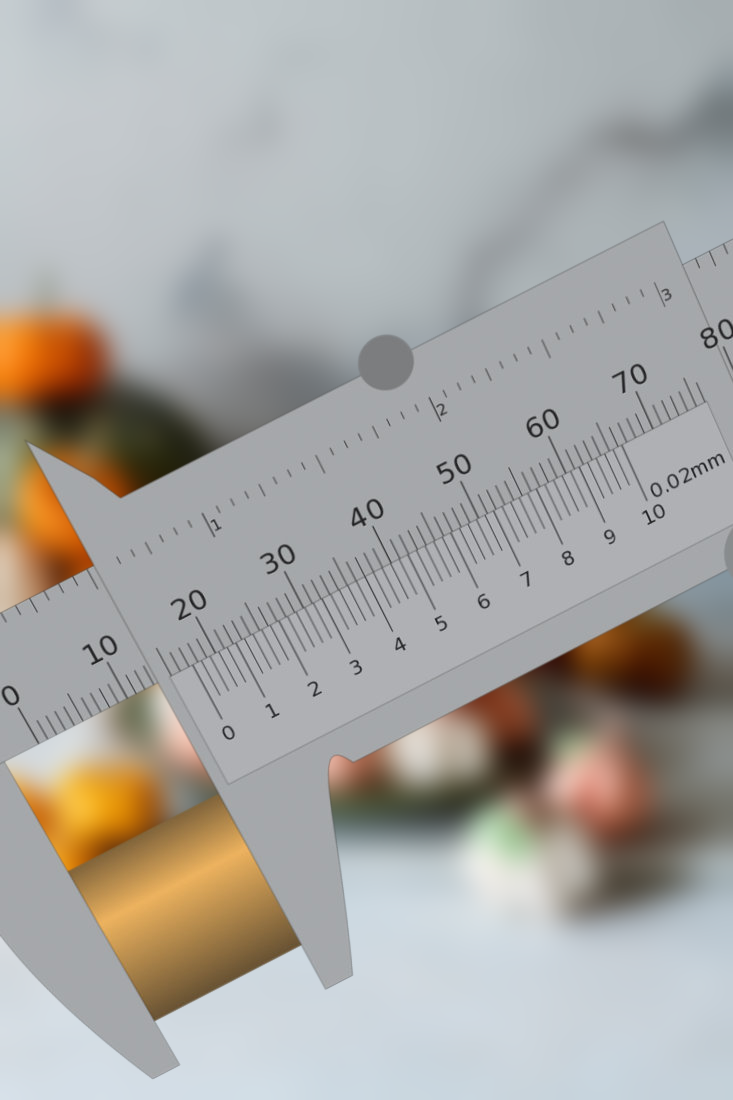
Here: 17.4 (mm)
